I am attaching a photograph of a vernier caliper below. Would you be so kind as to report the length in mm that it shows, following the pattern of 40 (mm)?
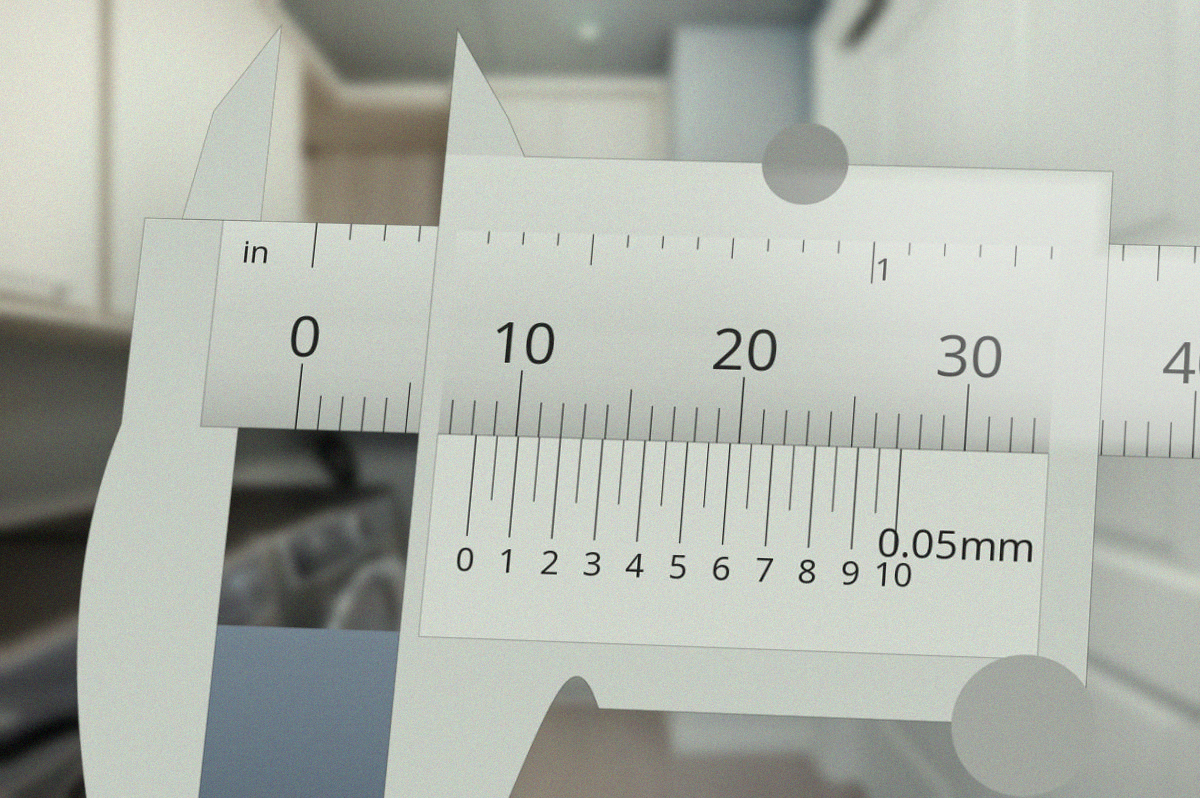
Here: 8.20 (mm)
